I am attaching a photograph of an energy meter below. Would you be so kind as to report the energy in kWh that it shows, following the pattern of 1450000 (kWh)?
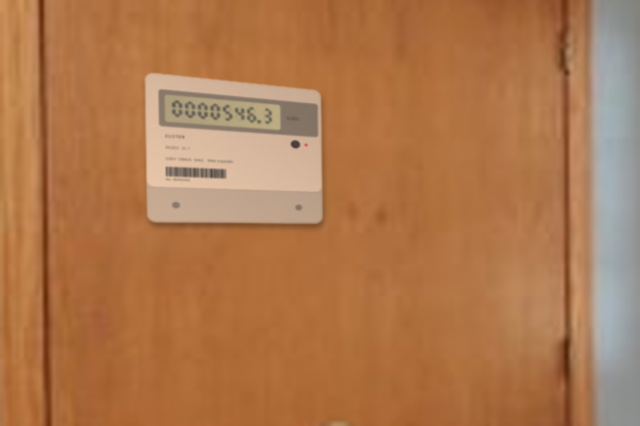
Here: 546.3 (kWh)
